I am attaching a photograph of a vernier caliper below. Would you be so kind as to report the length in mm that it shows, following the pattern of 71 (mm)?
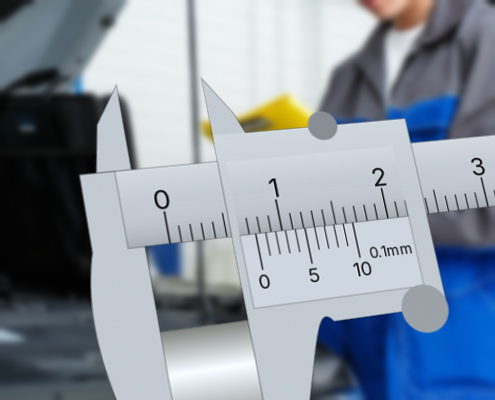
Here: 7.6 (mm)
